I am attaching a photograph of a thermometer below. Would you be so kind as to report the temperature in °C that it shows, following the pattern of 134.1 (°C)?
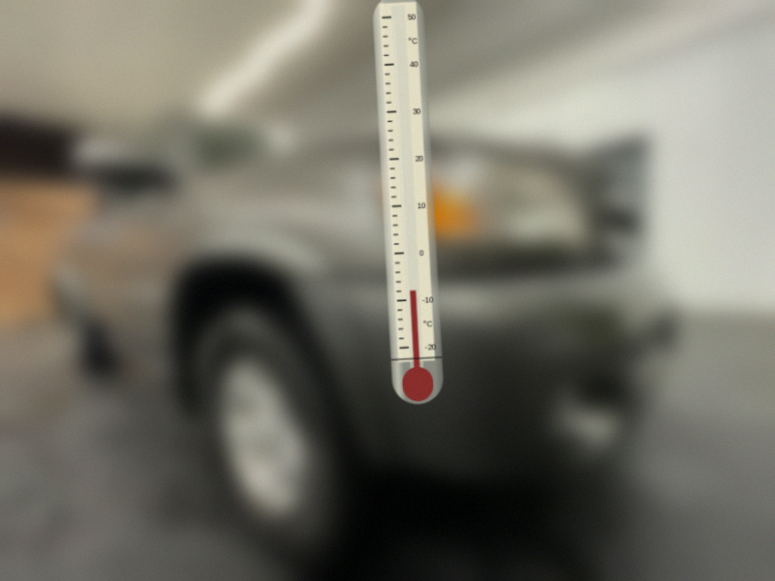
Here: -8 (°C)
